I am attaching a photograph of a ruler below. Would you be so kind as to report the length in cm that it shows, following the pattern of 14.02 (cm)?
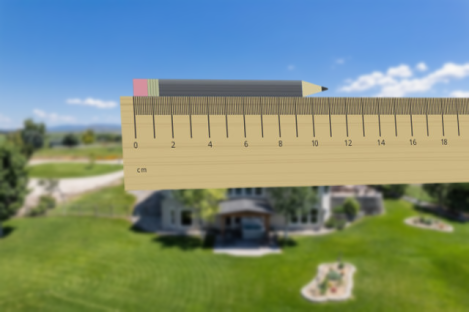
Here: 11 (cm)
